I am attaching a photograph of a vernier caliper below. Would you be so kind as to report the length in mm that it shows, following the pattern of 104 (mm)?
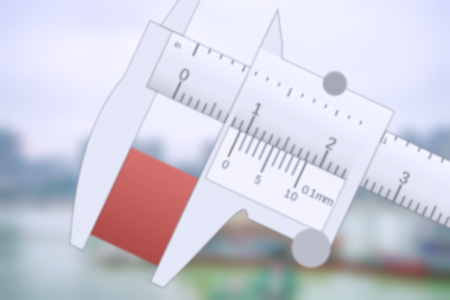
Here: 9.2 (mm)
